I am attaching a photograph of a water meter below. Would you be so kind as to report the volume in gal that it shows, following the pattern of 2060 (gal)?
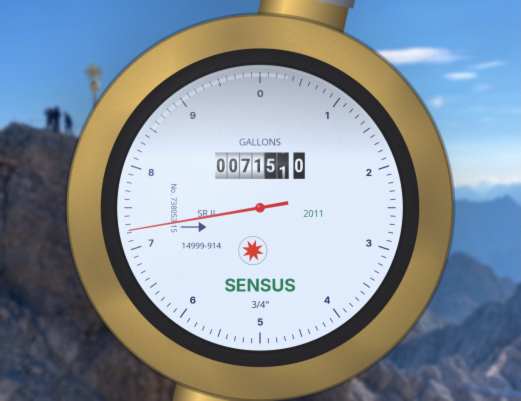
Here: 71507.2 (gal)
